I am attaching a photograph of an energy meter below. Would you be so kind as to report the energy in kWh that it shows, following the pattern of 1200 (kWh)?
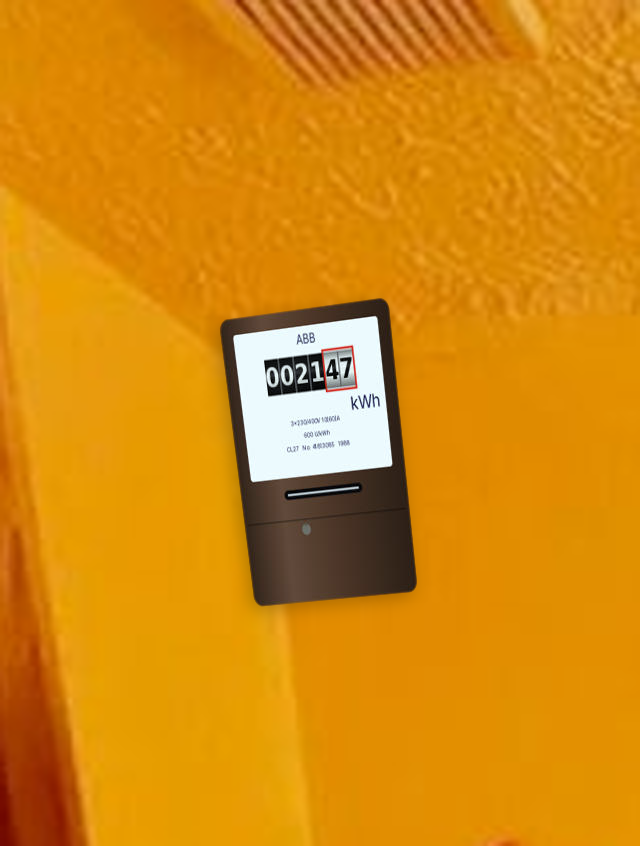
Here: 21.47 (kWh)
